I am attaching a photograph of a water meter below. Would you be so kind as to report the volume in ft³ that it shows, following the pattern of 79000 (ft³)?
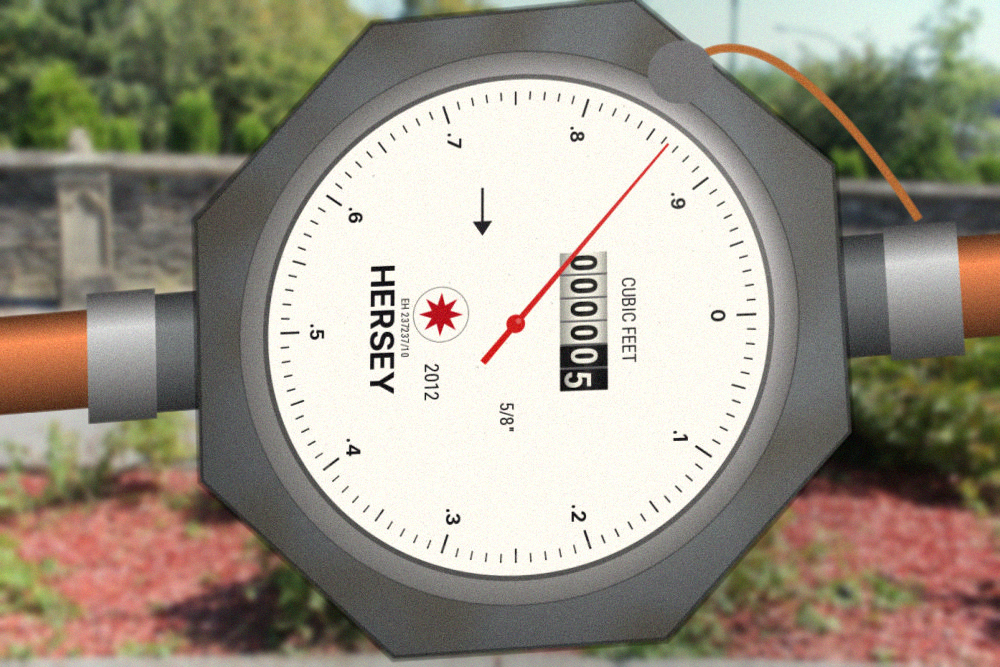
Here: 4.86 (ft³)
